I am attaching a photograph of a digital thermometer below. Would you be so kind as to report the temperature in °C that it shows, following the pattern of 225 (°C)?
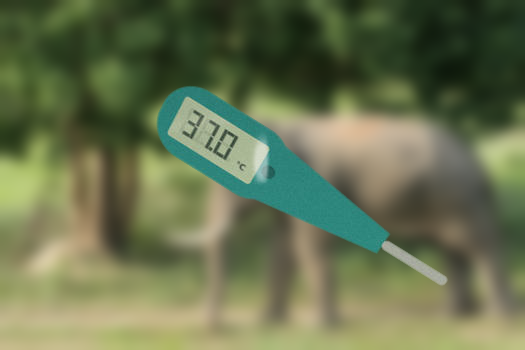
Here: 37.0 (°C)
